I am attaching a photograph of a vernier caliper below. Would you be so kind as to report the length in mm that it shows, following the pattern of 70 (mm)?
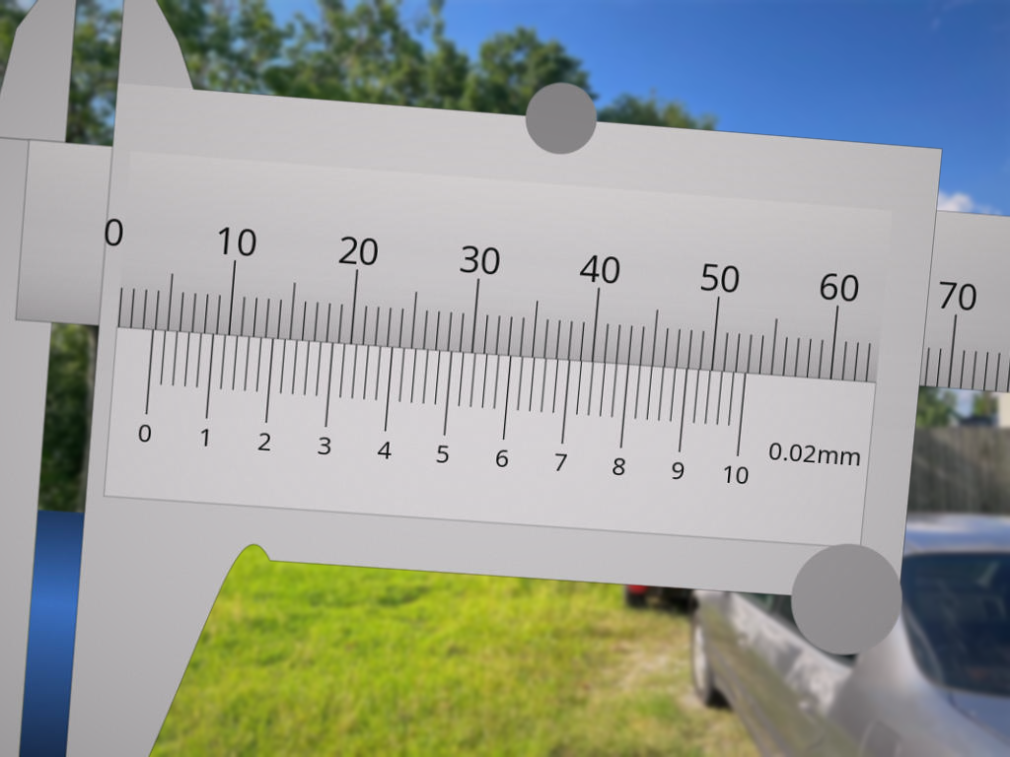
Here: 3.8 (mm)
